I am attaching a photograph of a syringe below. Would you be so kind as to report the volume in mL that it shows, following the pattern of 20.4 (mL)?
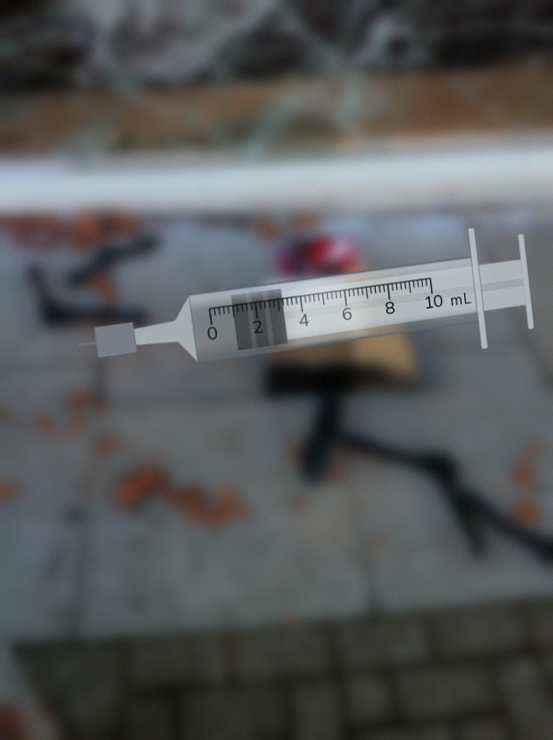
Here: 1 (mL)
